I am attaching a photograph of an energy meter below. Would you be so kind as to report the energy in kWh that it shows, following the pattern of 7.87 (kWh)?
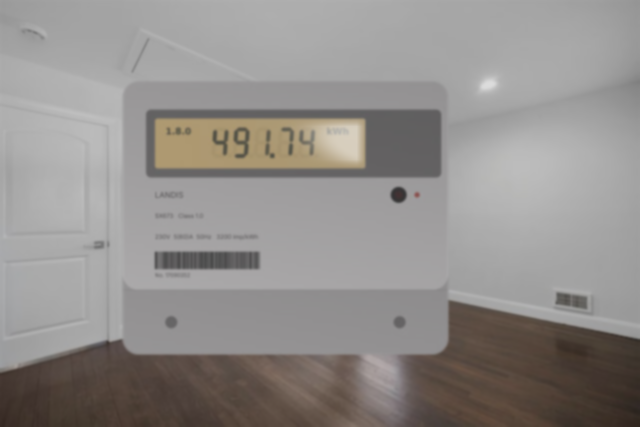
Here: 491.74 (kWh)
